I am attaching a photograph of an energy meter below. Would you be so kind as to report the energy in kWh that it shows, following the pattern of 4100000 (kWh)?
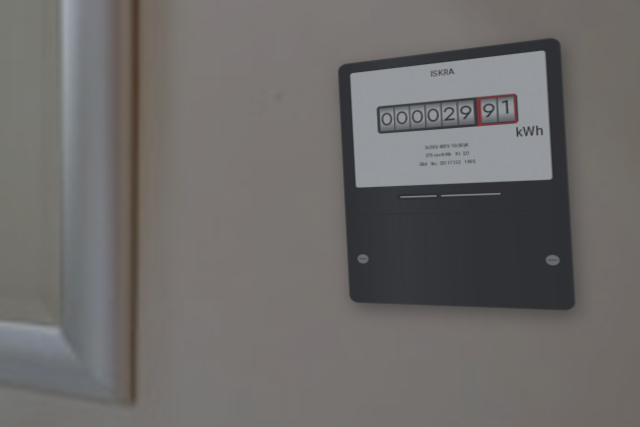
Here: 29.91 (kWh)
